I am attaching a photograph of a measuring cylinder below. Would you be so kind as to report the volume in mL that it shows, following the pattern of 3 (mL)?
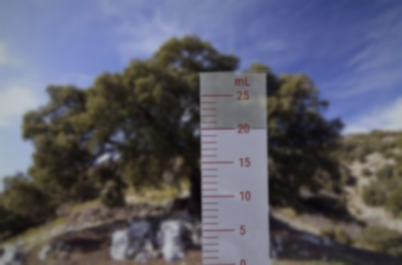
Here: 20 (mL)
